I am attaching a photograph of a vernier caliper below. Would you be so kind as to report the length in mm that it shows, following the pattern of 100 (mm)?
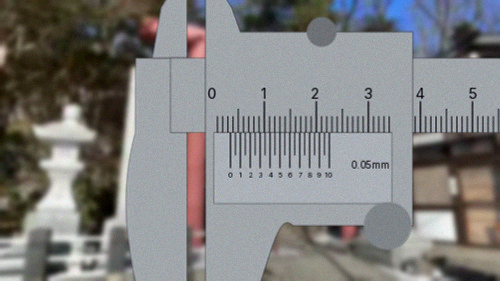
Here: 3.5 (mm)
